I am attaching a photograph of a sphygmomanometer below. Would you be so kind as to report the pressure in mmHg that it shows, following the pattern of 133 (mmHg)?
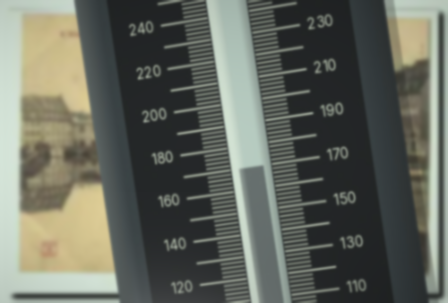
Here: 170 (mmHg)
